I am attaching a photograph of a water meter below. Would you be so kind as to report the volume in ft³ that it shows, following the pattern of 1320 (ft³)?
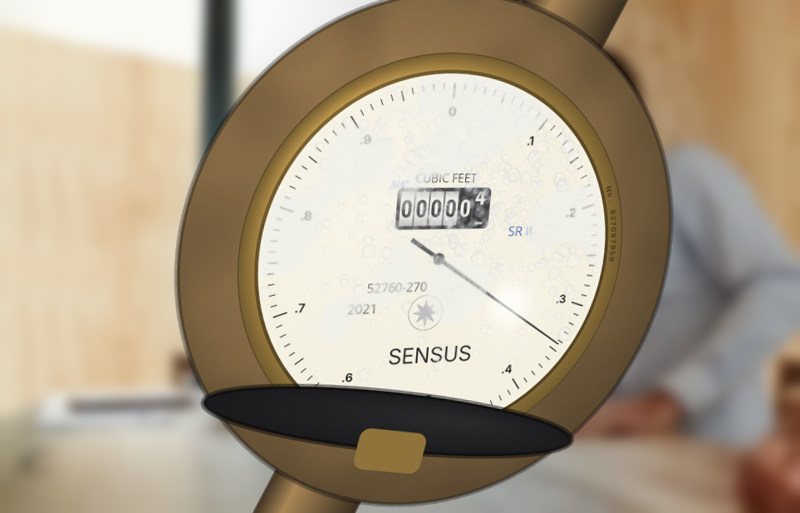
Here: 4.34 (ft³)
